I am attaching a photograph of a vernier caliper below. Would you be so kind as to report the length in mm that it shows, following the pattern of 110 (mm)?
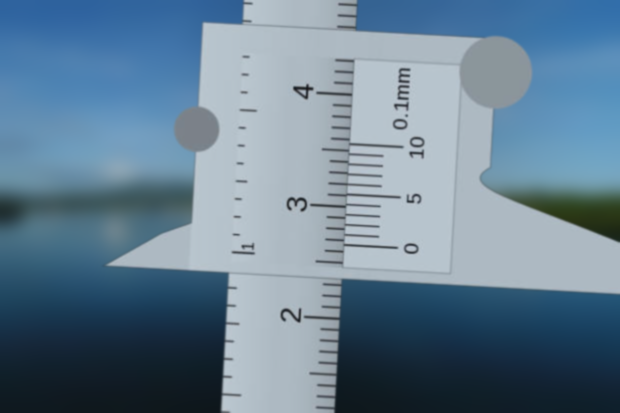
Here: 26.6 (mm)
